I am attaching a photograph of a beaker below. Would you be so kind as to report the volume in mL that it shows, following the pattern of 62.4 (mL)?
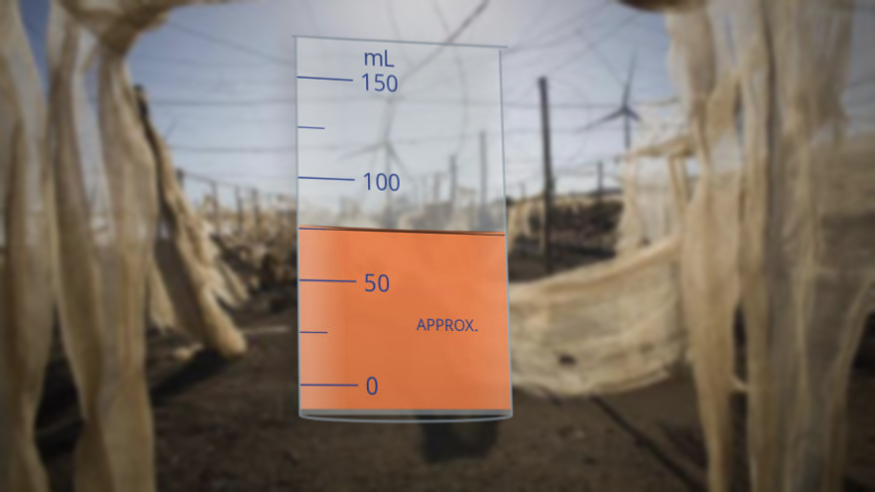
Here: 75 (mL)
